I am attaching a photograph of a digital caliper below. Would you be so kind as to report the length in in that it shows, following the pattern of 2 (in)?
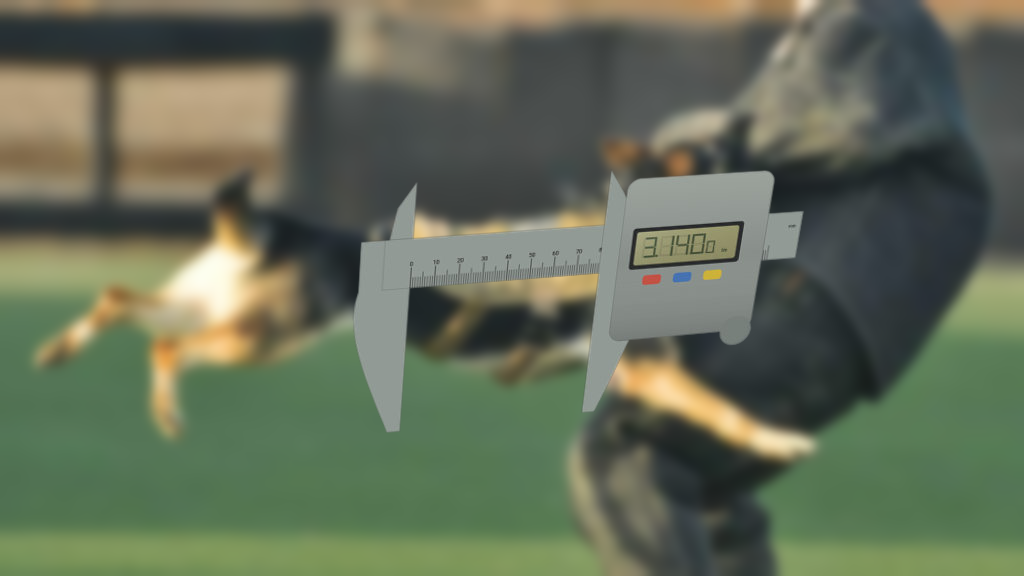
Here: 3.1400 (in)
